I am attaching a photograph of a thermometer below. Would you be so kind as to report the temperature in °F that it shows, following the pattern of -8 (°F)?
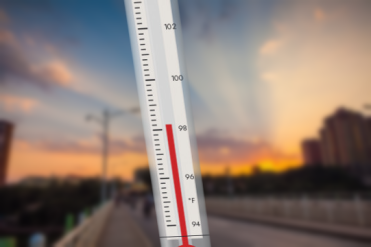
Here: 98.2 (°F)
